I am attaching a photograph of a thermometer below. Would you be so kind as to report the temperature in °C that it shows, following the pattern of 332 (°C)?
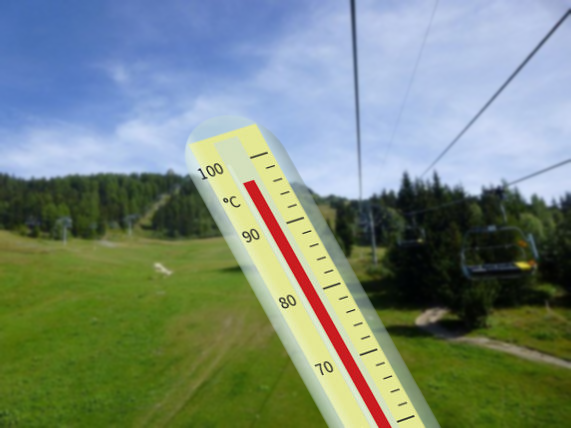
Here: 97 (°C)
